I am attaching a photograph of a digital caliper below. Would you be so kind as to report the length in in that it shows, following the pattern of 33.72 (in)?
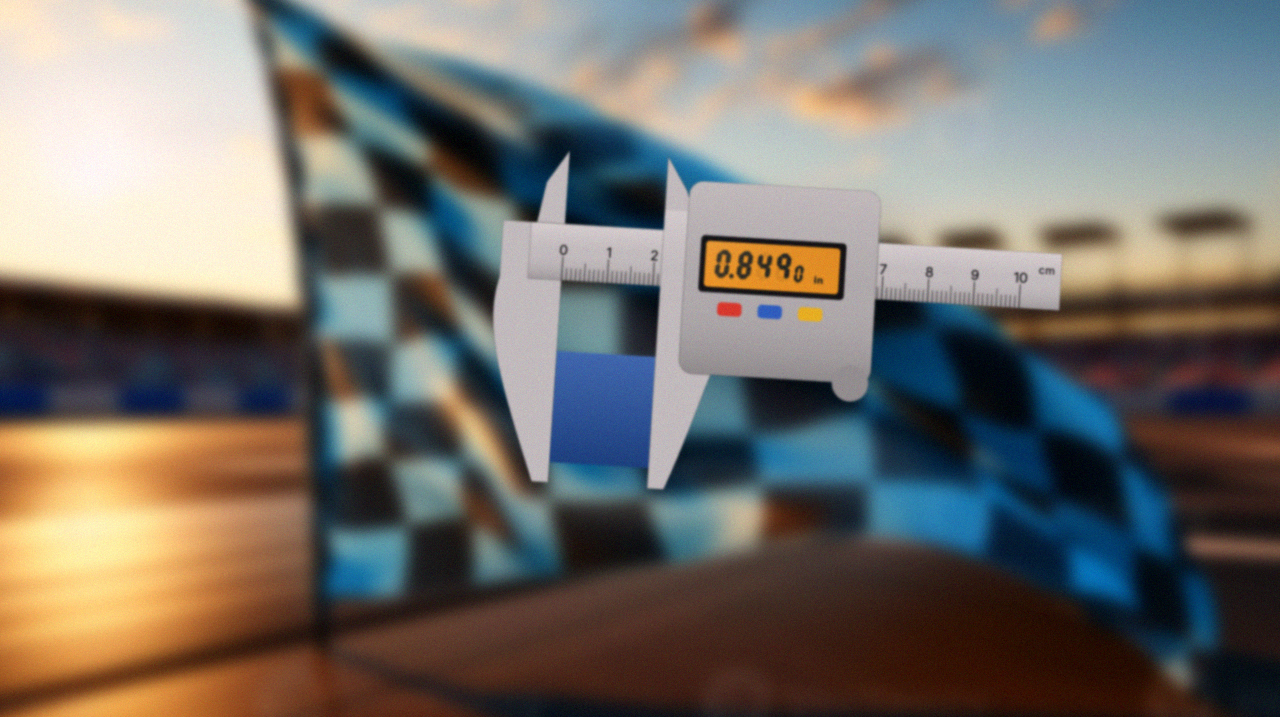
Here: 0.8490 (in)
